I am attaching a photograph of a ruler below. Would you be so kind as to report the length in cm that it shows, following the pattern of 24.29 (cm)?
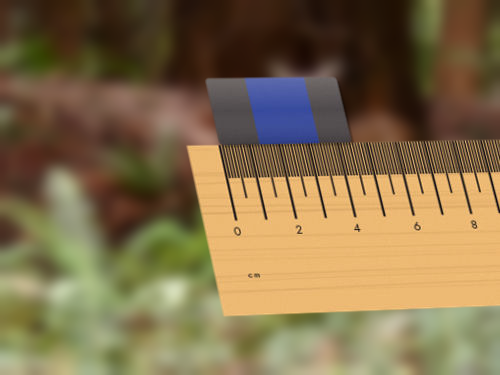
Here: 4.5 (cm)
